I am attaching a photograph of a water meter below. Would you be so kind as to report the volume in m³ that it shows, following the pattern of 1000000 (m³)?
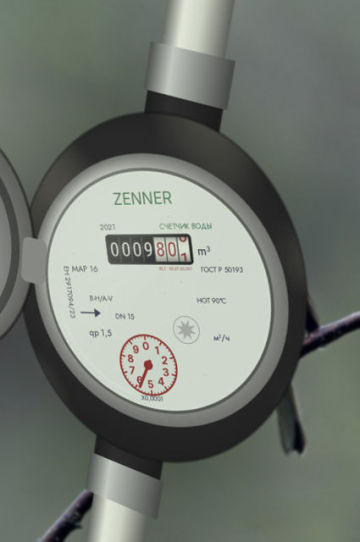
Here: 9.8005 (m³)
